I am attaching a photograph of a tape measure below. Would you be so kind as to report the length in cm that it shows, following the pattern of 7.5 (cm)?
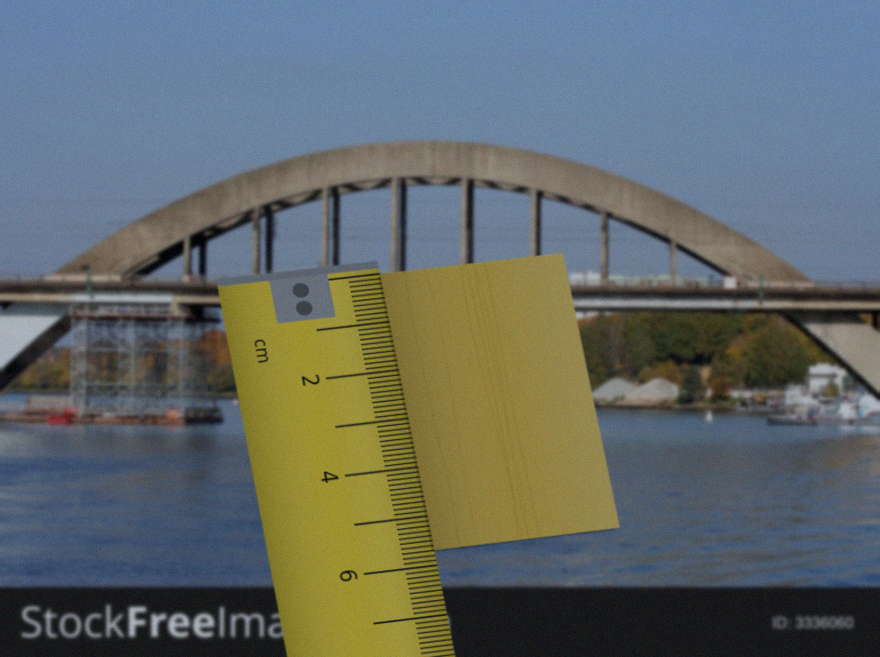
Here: 5.7 (cm)
